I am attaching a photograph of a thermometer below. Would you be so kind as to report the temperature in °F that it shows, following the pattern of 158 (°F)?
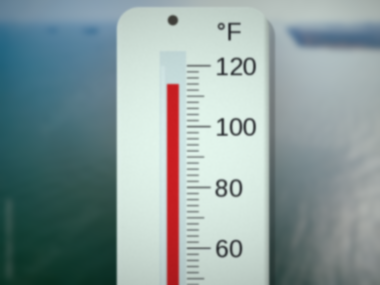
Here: 114 (°F)
